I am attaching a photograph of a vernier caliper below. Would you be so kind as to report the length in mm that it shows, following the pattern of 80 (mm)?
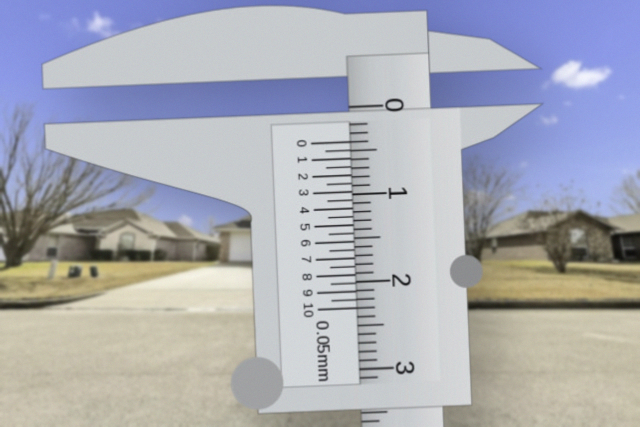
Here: 4.0 (mm)
